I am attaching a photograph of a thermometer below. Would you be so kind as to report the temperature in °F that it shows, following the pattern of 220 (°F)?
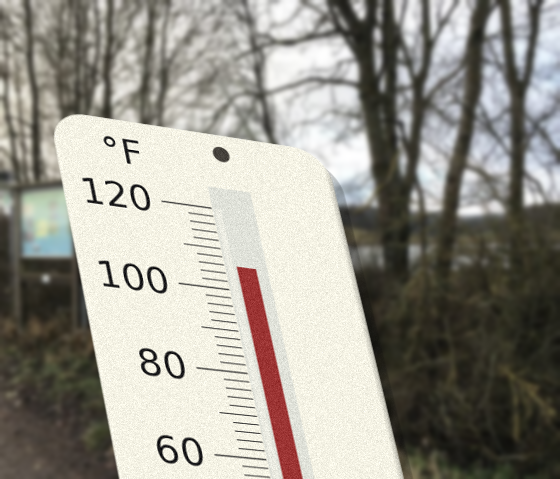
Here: 106 (°F)
